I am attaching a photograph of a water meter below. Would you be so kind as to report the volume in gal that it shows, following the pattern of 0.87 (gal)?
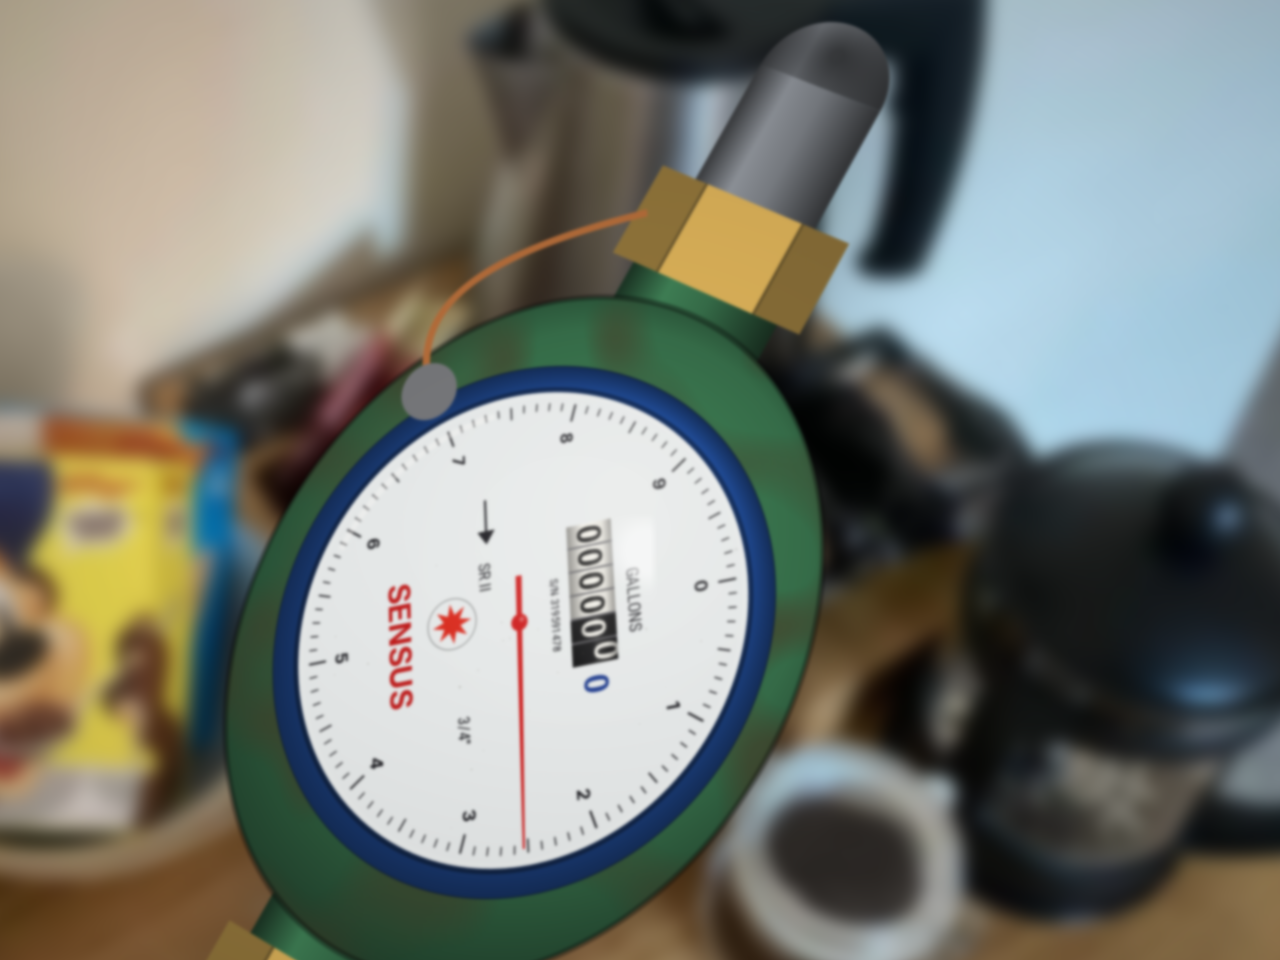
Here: 2.5 (gal)
